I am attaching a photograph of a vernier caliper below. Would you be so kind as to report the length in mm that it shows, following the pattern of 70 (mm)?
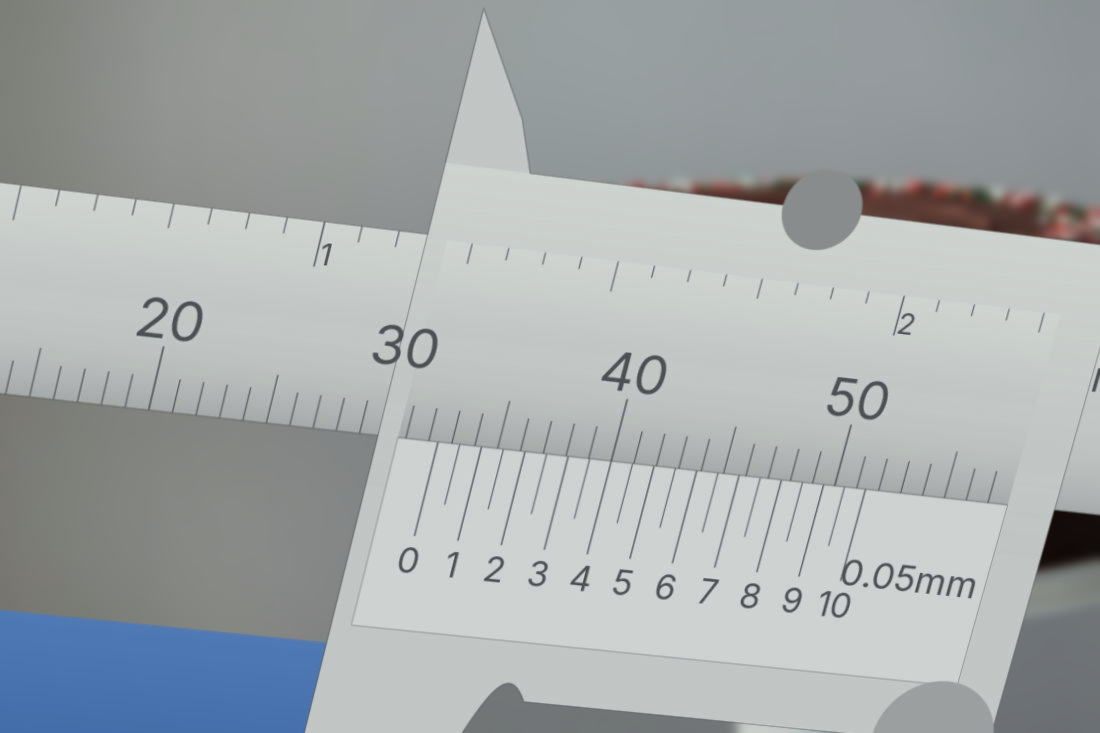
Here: 32.4 (mm)
